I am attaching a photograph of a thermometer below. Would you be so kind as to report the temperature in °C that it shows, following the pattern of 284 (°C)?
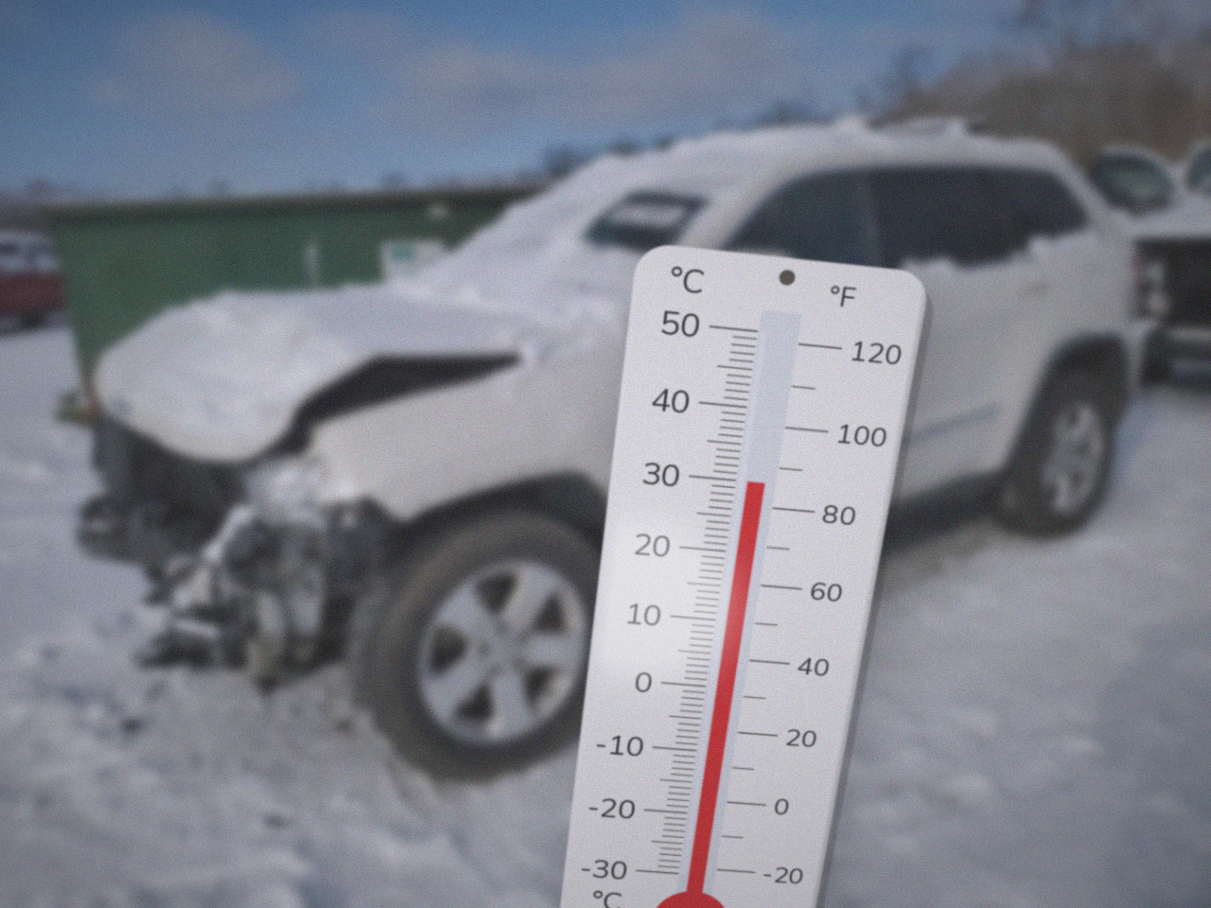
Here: 30 (°C)
